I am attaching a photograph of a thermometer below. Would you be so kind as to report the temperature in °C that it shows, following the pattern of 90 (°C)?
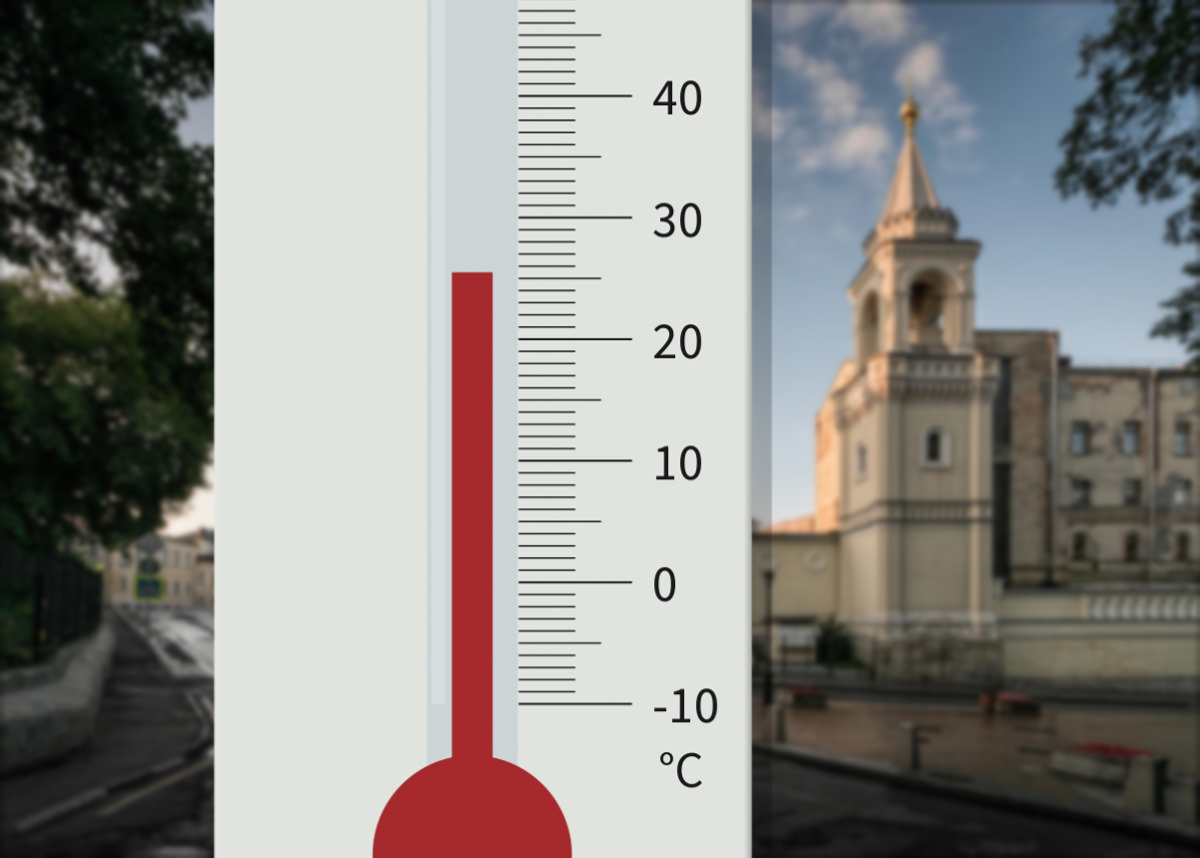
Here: 25.5 (°C)
